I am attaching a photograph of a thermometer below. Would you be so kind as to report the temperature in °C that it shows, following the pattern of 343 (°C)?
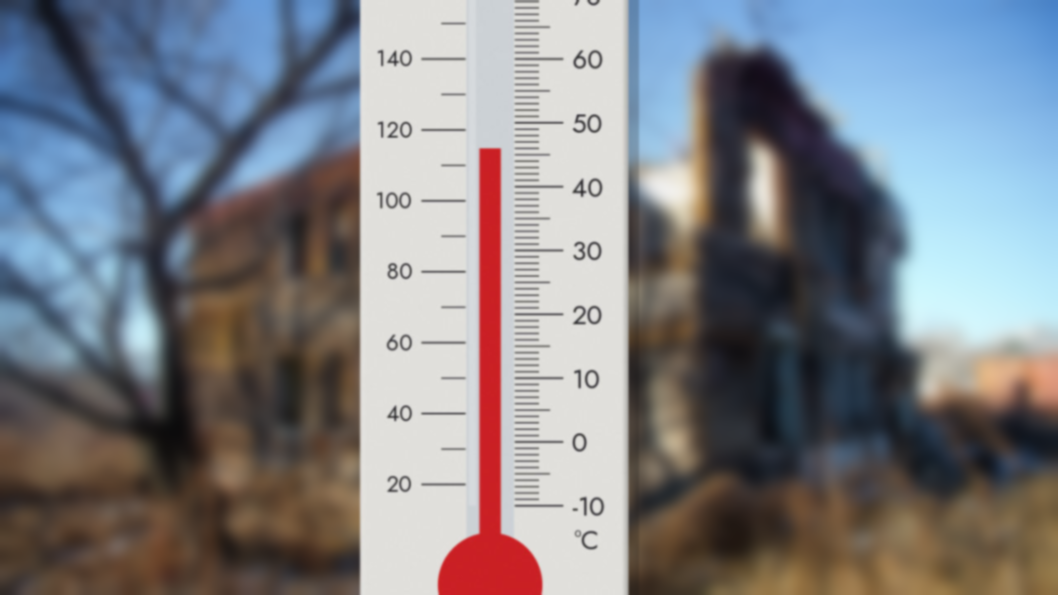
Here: 46 (°C)
